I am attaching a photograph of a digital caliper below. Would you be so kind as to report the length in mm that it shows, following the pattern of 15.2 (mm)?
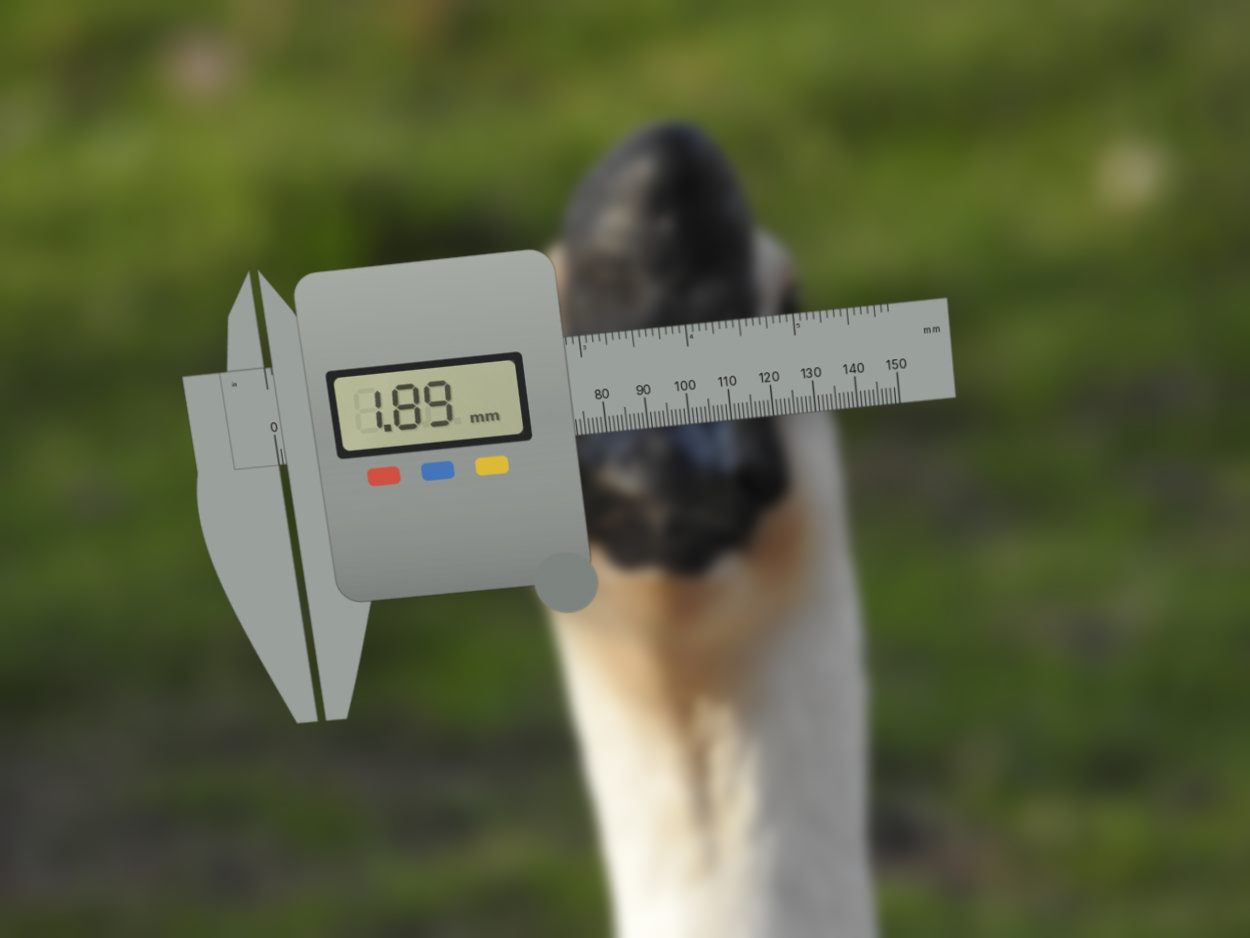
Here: 1.89 (mm)
